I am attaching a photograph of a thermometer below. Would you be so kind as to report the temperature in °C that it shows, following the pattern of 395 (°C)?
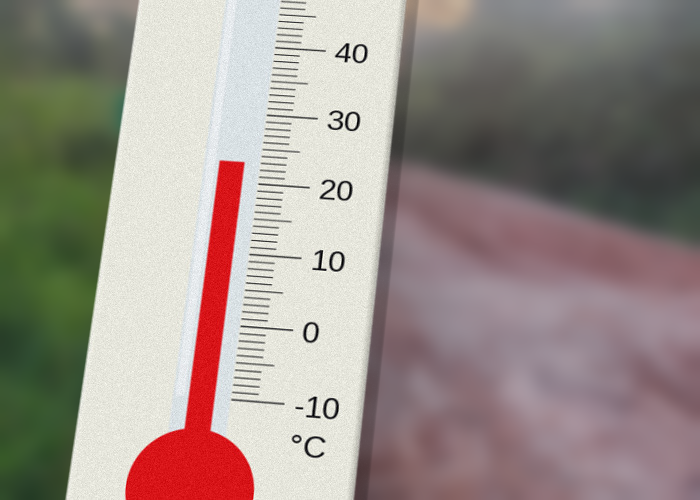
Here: 23 (°C)
